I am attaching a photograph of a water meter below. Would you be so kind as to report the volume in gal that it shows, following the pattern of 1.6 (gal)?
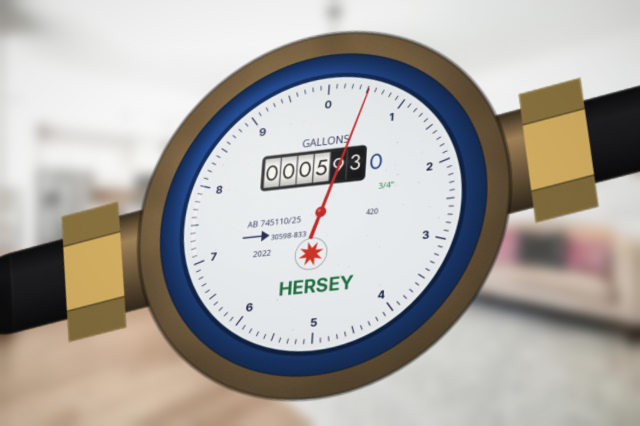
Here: 5930.5 (gal)
